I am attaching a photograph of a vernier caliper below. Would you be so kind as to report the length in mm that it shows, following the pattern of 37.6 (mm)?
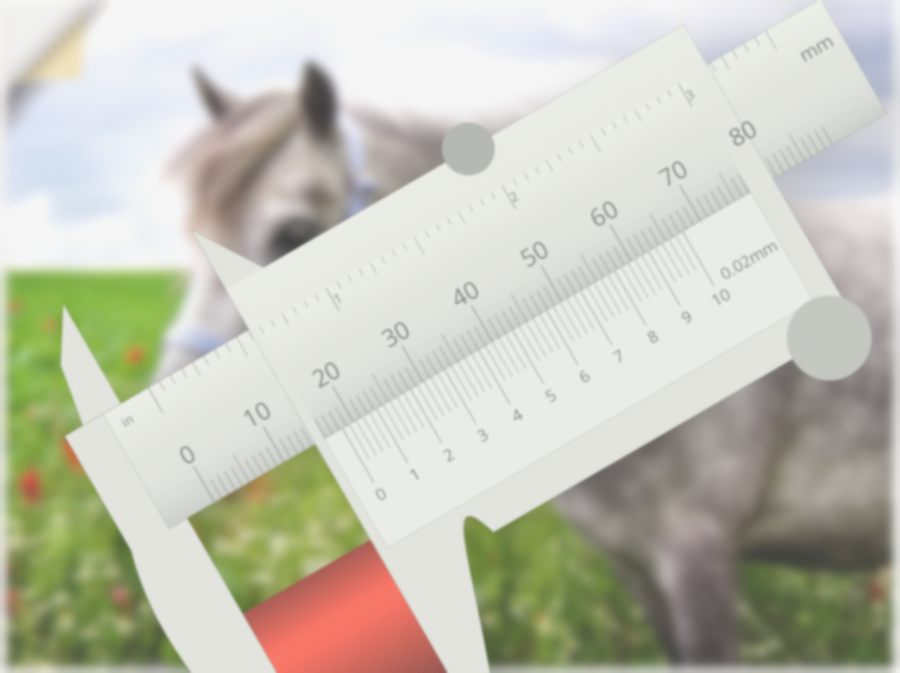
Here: 18.4 (mm)
